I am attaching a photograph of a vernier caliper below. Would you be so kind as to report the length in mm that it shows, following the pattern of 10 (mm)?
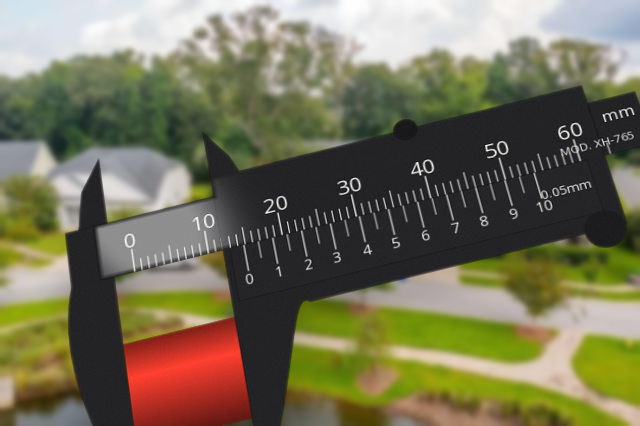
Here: 14.8 (mm)
